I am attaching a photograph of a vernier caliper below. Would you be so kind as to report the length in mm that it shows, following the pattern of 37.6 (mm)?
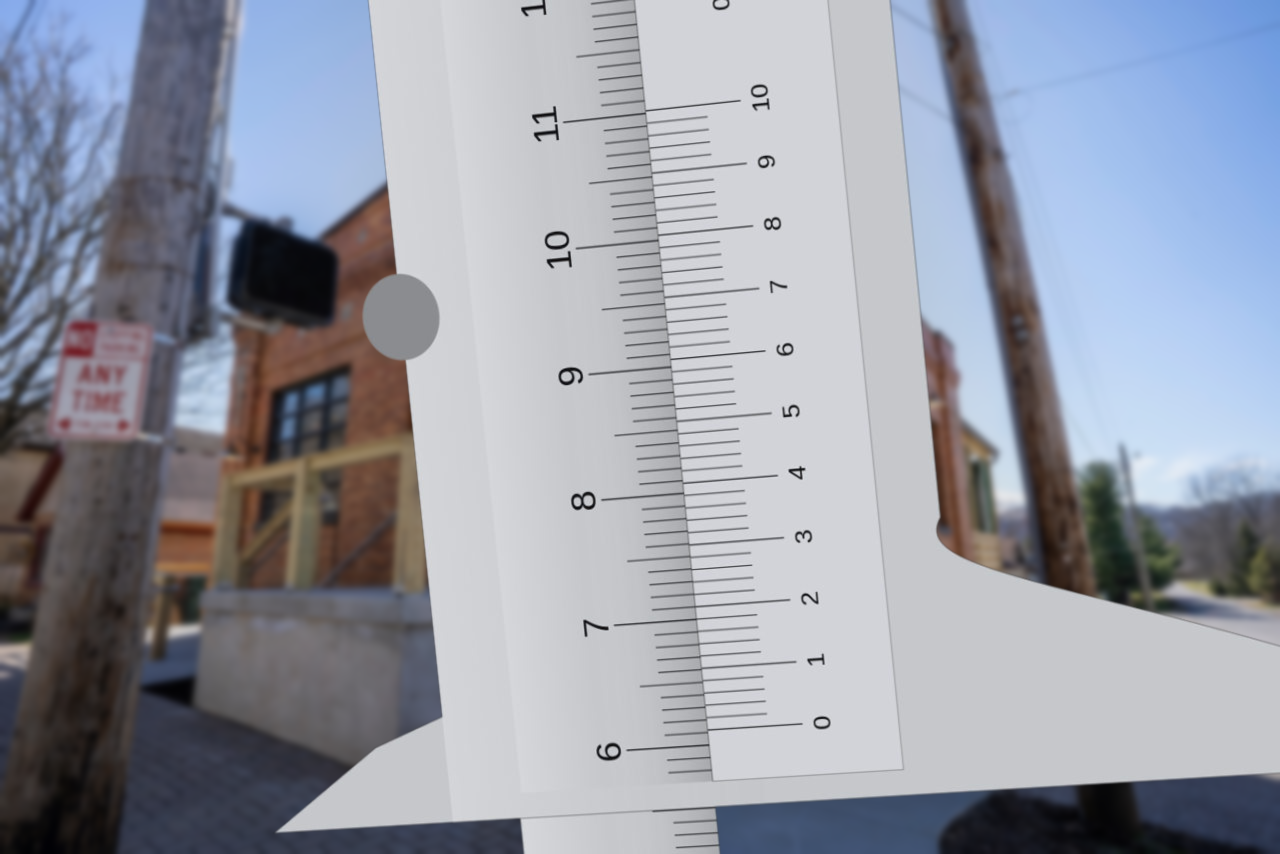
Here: 61.2 (mm)
